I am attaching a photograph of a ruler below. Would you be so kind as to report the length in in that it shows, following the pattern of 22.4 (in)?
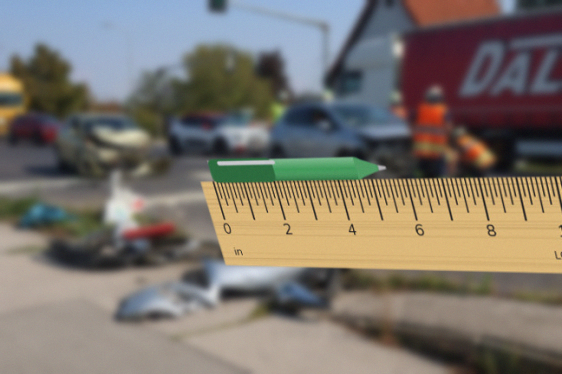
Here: 5.5 (in)
